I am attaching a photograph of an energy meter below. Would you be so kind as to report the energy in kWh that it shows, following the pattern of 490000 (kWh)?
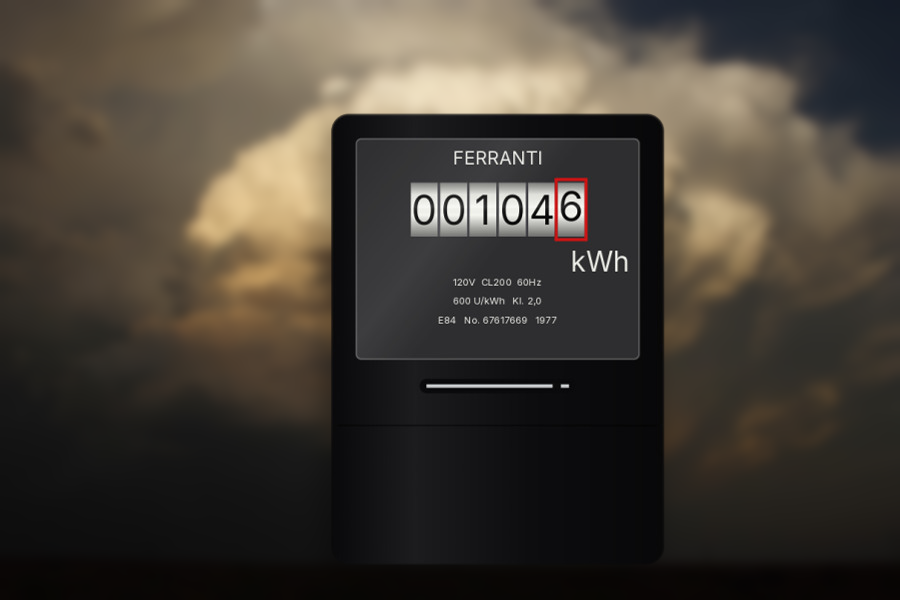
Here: 104.6 (kWh)
